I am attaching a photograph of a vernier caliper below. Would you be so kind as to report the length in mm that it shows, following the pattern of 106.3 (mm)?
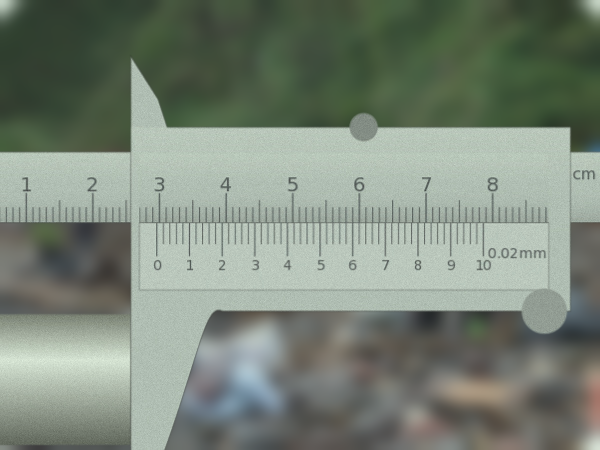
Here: 29.6 (mm)
